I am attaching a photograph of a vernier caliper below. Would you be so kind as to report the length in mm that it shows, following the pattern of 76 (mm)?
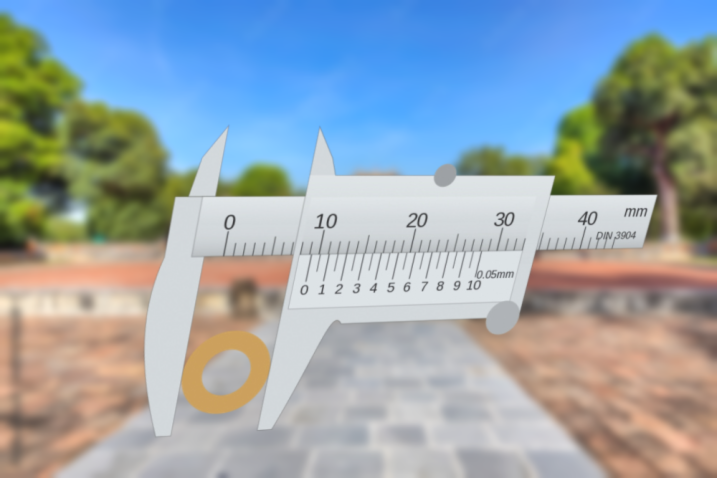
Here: 9.2 (mm)
